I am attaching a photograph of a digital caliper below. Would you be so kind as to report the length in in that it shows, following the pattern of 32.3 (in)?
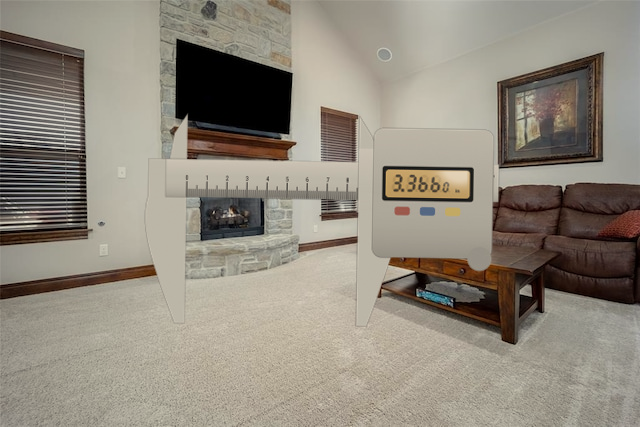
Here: 3.3660 (in)
